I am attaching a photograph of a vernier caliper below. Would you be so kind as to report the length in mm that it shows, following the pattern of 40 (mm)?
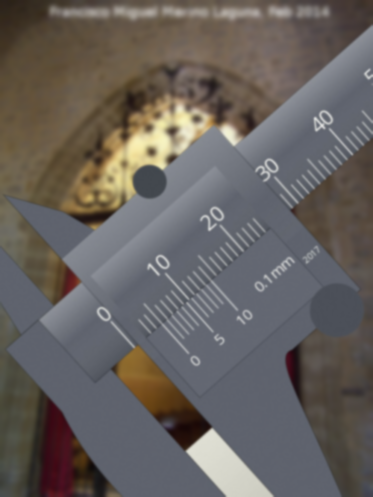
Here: 5.0 (mm)
